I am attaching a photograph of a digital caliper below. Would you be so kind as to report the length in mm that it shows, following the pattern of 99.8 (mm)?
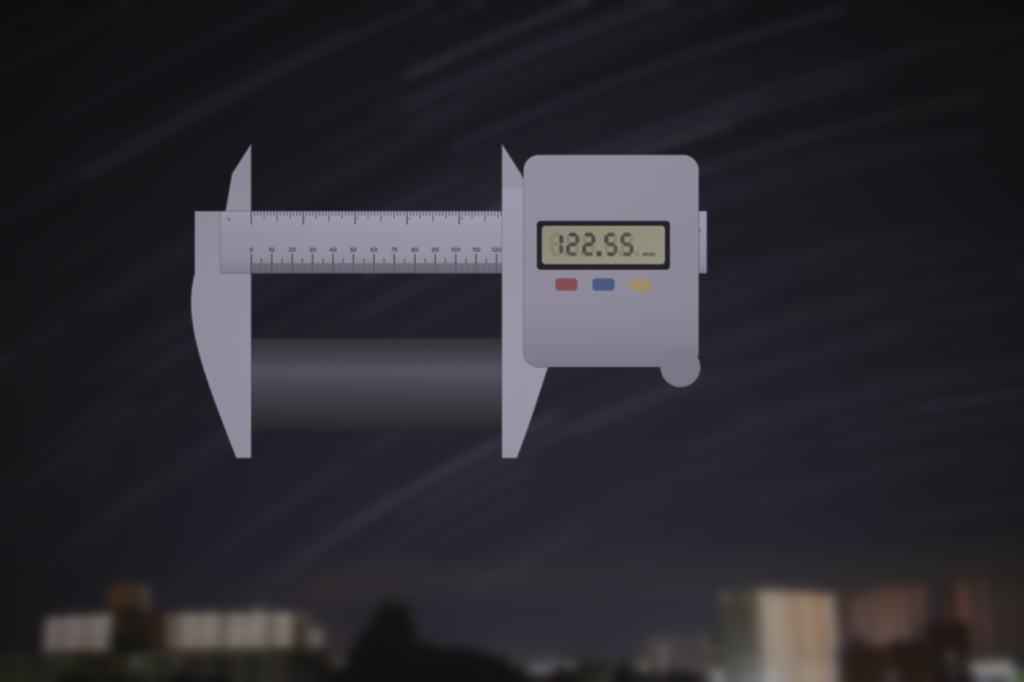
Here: 122.55 (mm)
